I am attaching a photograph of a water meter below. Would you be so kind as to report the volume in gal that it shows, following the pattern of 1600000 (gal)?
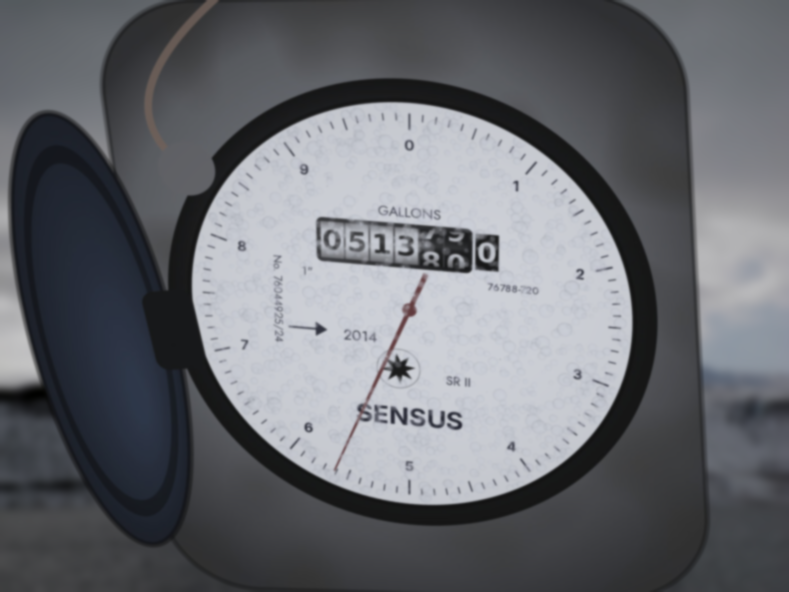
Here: 513795.6 (gal)
